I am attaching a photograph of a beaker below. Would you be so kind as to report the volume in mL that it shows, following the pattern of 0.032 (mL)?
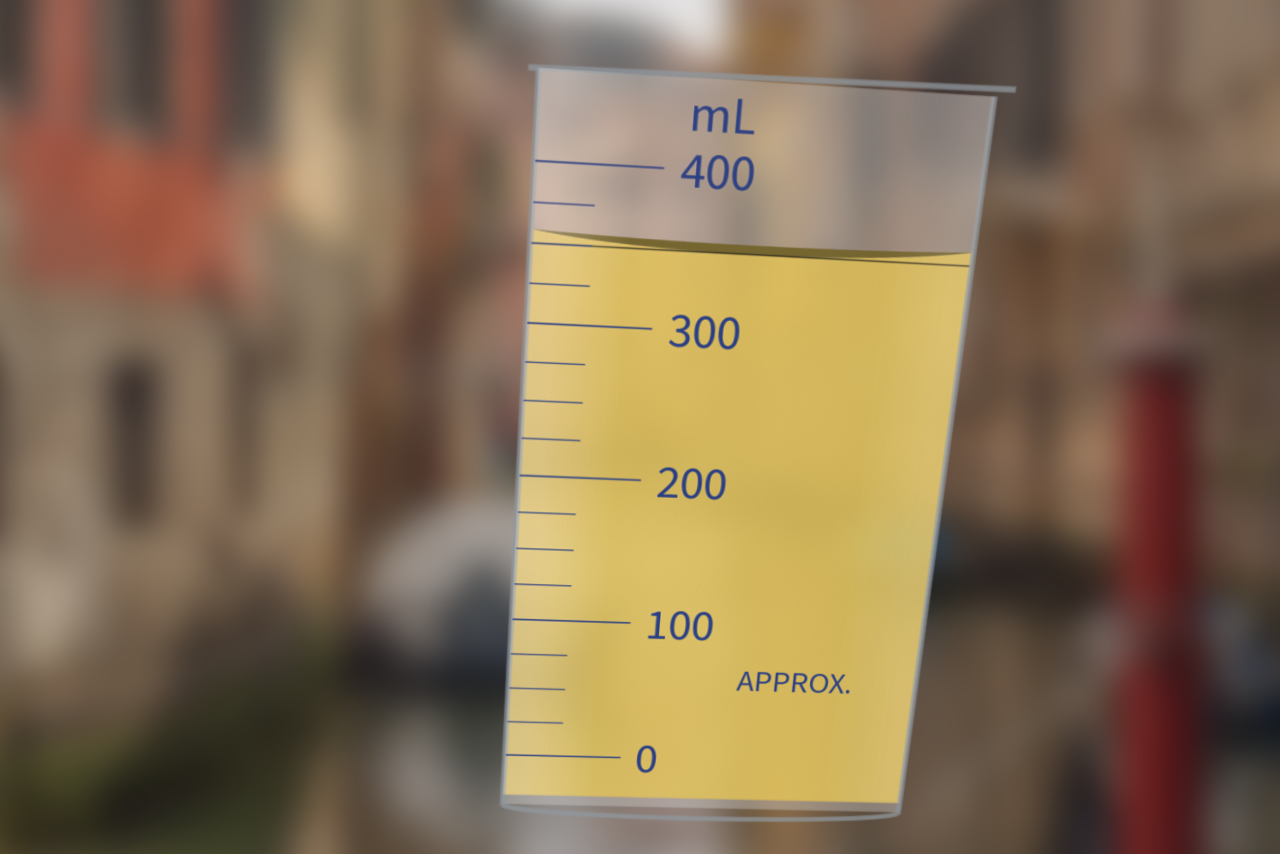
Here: 350 (mL)
